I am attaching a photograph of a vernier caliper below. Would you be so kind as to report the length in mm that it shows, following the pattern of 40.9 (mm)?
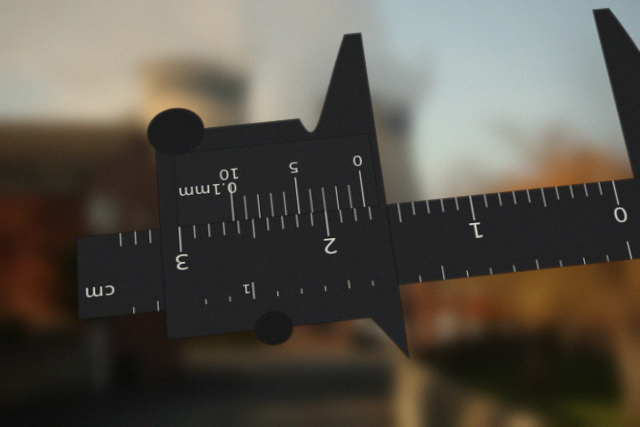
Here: 17.3 (mm)
